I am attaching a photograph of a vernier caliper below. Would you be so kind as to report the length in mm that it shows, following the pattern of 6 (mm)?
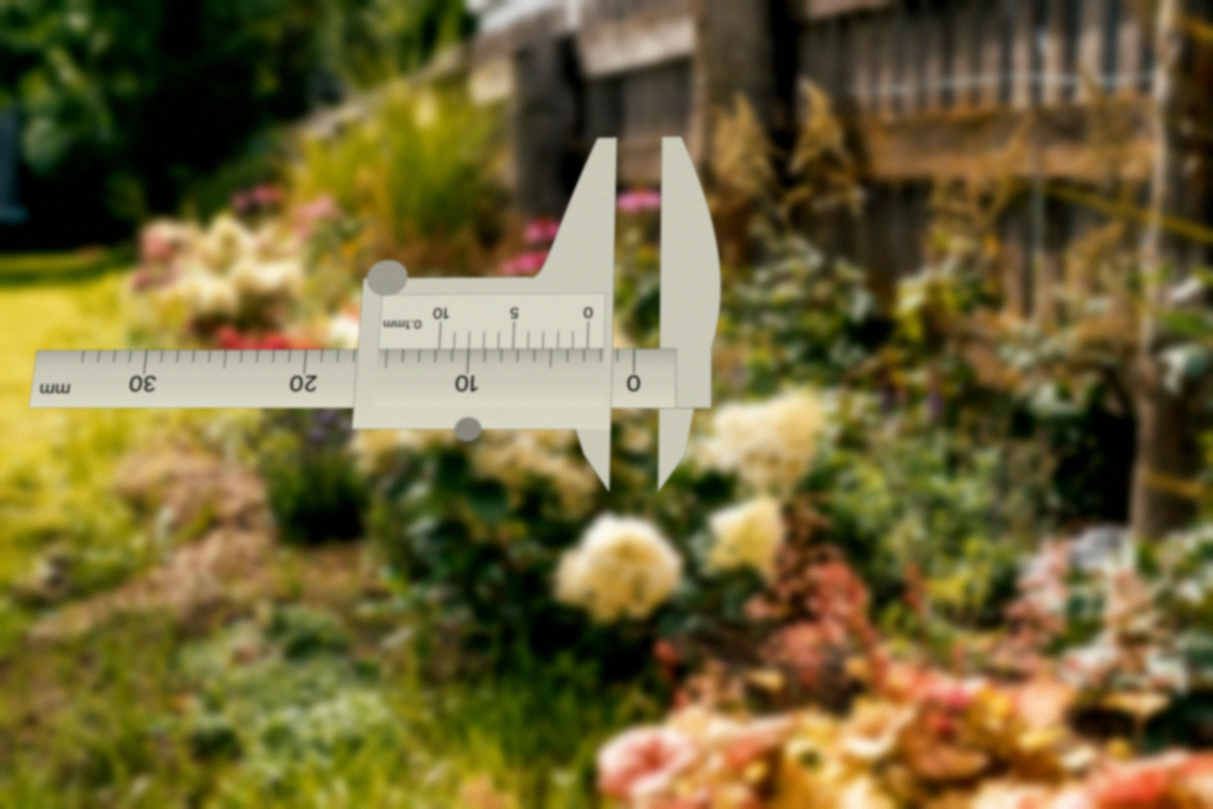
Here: 2.8 (mm)
